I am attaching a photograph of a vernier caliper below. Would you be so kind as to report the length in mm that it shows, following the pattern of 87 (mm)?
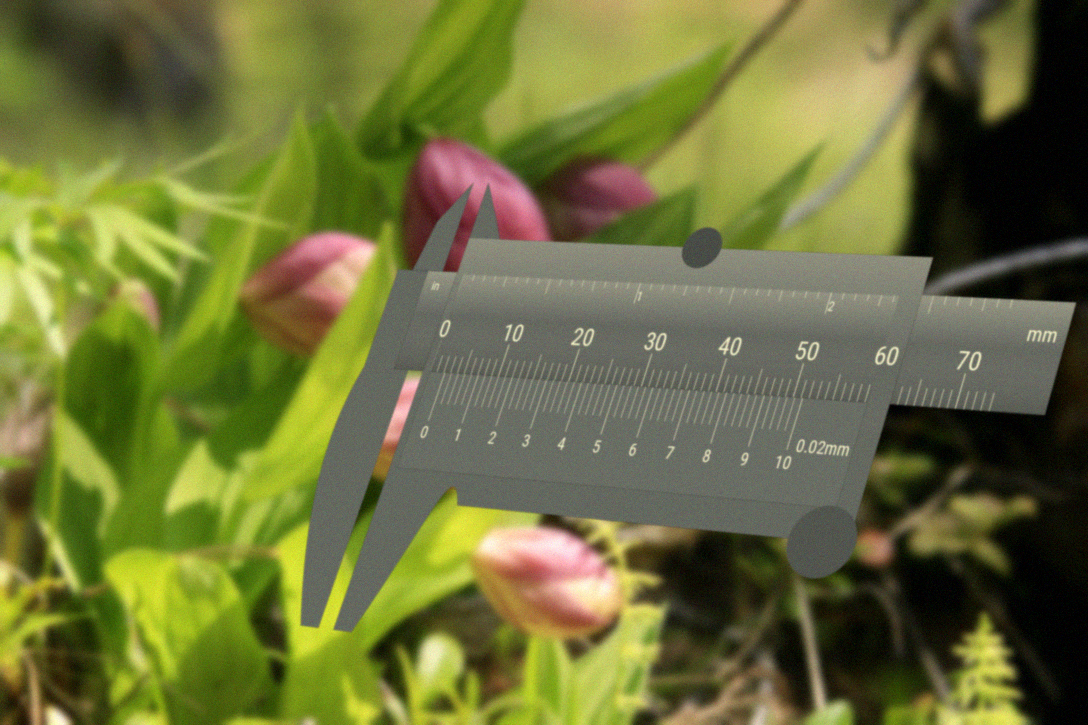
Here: 2.2 (mm)
